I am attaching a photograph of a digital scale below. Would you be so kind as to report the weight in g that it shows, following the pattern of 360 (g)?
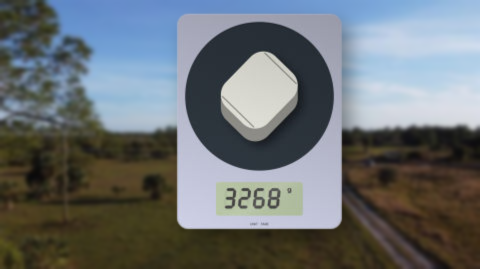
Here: 3268 (g)
